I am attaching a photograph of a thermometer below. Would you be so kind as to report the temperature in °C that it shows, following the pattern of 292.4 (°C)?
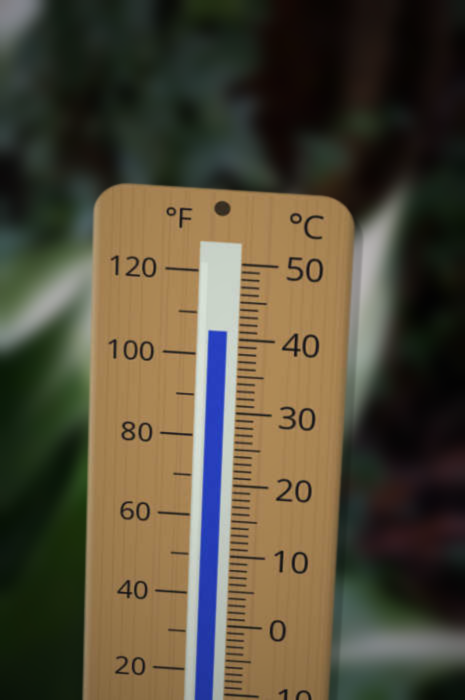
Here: 41 (°C)
